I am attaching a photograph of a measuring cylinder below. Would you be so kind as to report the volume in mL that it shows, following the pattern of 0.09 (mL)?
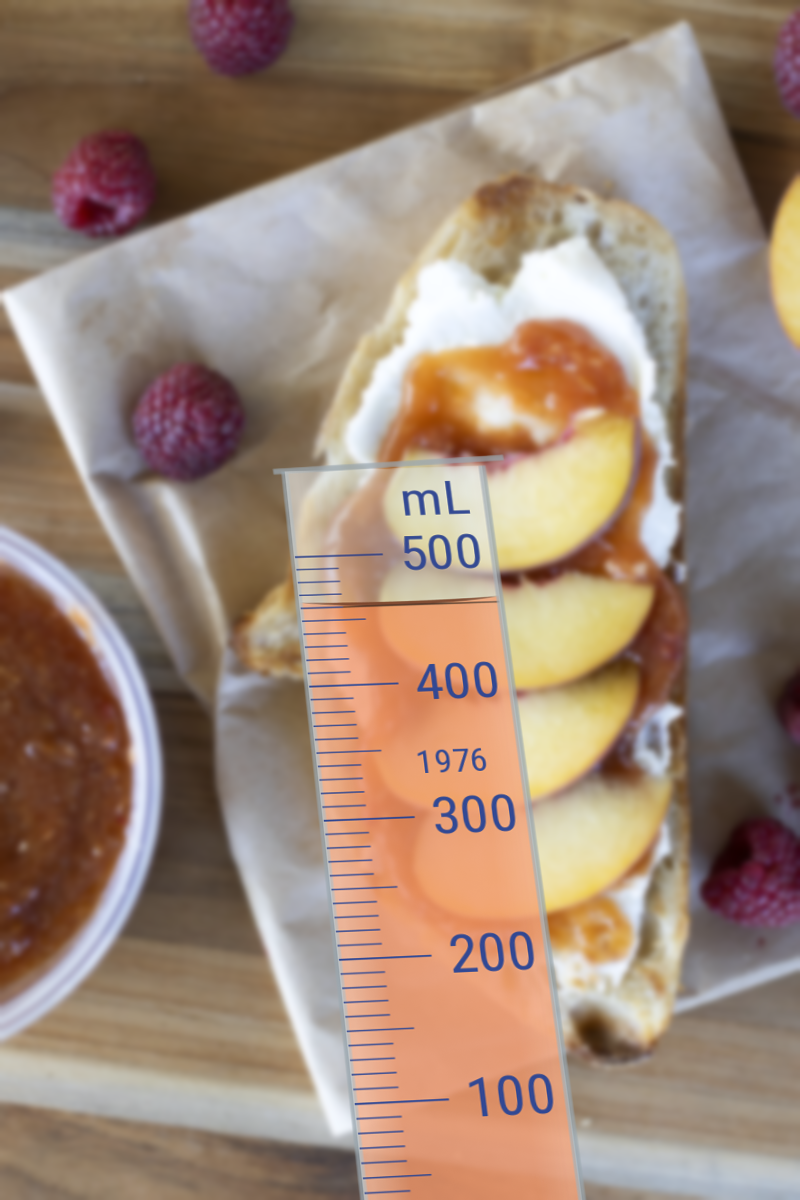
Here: 460 (mL)
